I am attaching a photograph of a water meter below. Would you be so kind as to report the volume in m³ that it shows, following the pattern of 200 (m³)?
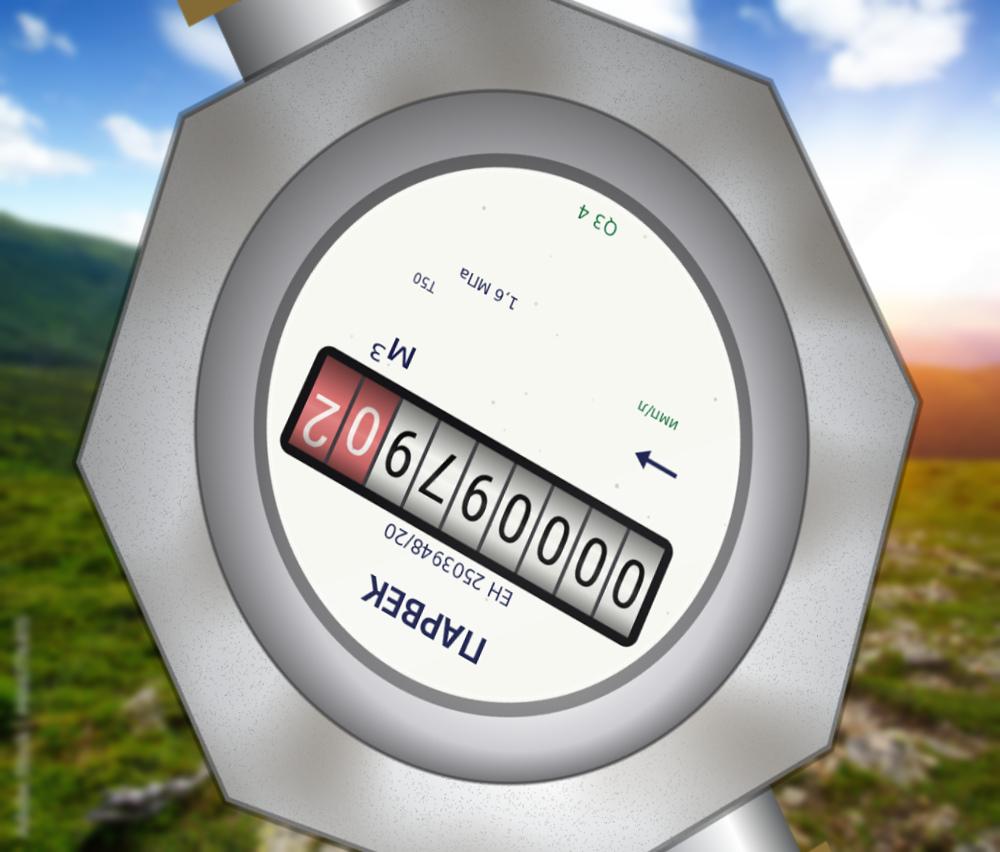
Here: 979.02 (m³)
